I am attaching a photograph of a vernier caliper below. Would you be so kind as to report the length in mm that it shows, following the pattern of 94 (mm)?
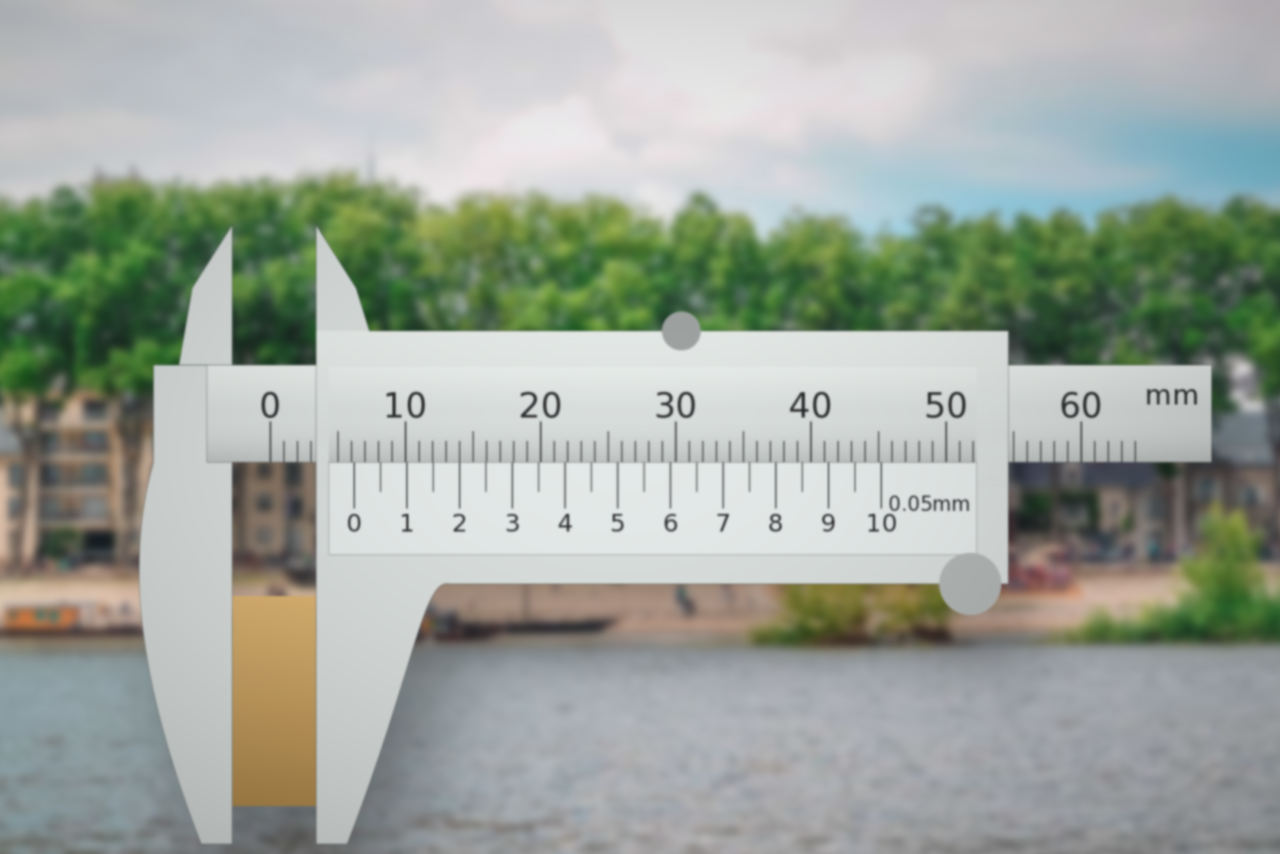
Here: 6.2 (mm)
